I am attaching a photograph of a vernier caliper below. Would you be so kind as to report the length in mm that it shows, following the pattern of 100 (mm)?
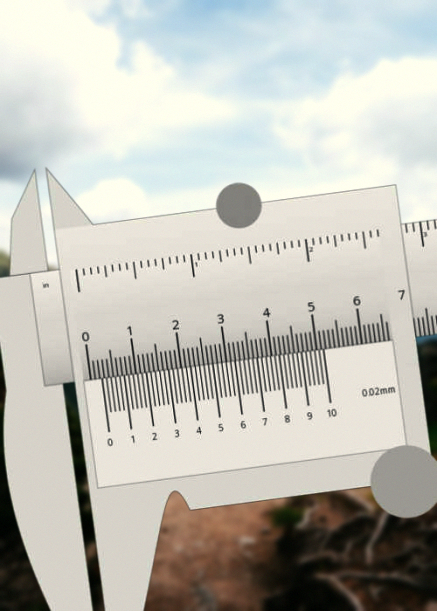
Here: 2.5 (mm)
